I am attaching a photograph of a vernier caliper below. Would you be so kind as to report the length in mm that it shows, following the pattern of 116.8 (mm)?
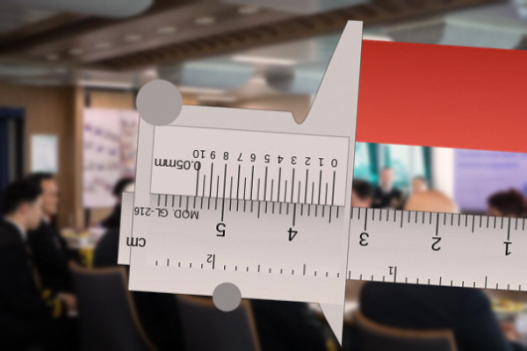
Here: 34.8 (mm)
